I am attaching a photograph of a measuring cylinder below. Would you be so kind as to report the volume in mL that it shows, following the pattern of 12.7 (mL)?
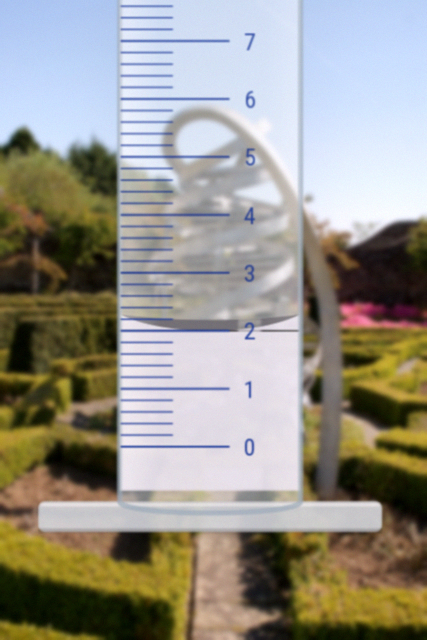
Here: 2 (mL)
